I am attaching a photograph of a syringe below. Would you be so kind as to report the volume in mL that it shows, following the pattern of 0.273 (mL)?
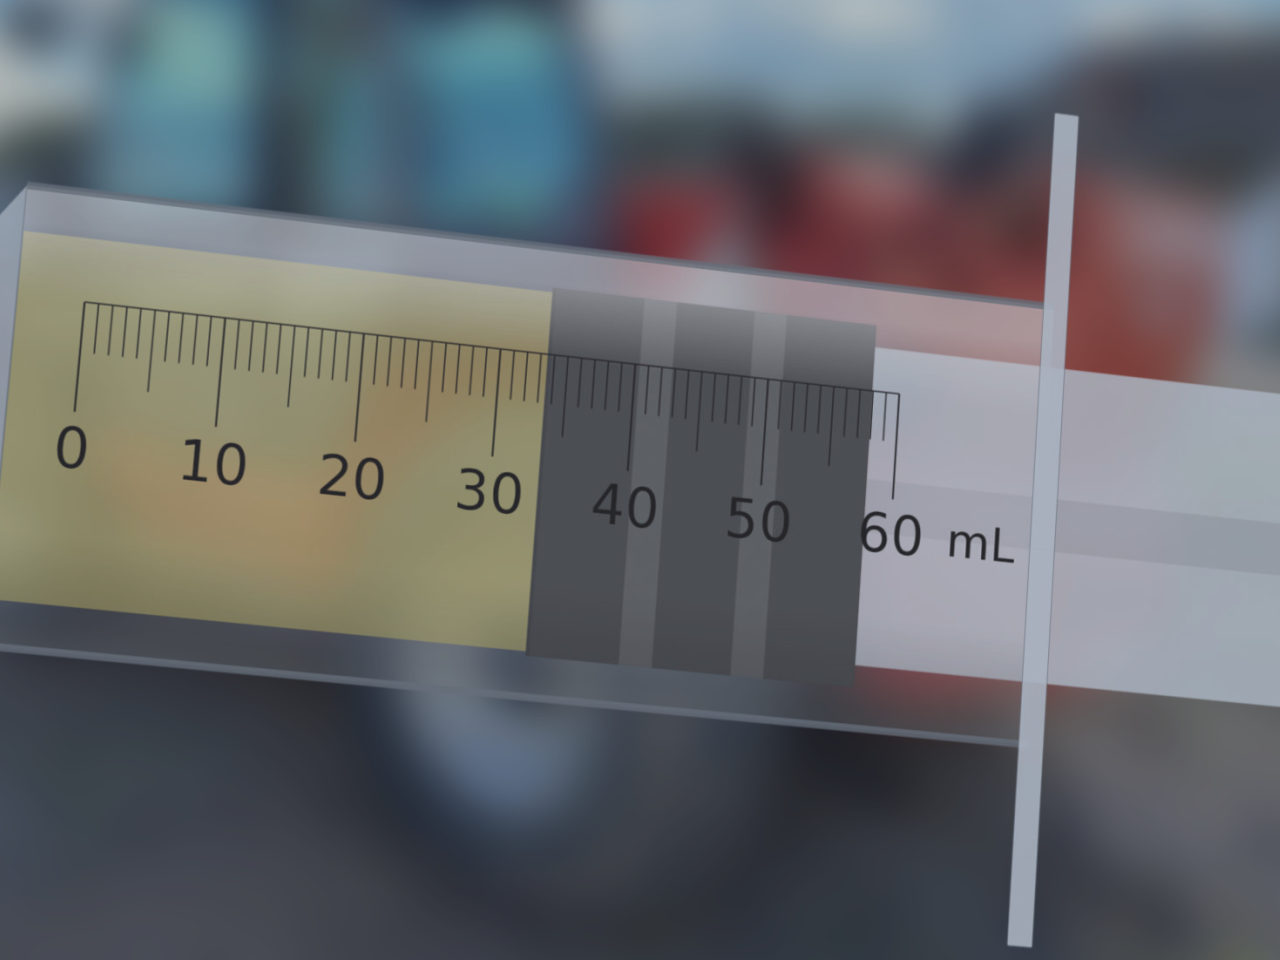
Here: 33.5 (mL)
